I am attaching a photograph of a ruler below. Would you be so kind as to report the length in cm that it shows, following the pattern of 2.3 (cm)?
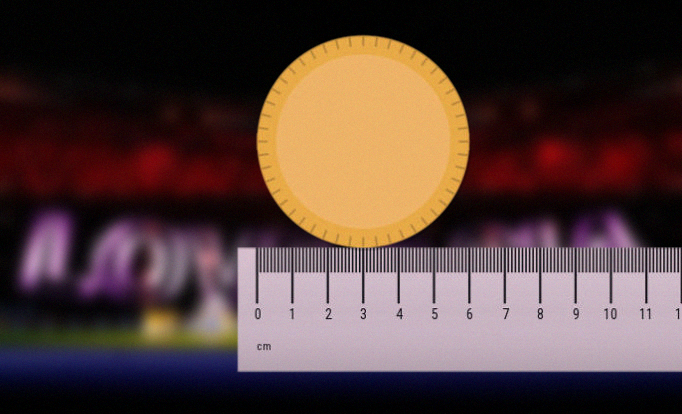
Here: 6 (cm)
